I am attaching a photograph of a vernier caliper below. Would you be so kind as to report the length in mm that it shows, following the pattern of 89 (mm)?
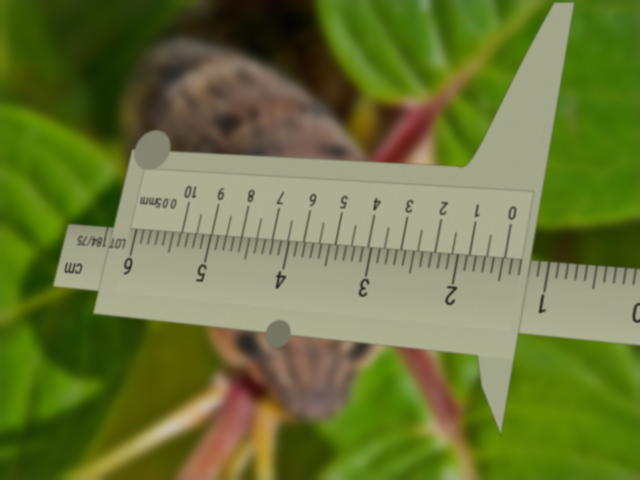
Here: 14.8 (mm)
